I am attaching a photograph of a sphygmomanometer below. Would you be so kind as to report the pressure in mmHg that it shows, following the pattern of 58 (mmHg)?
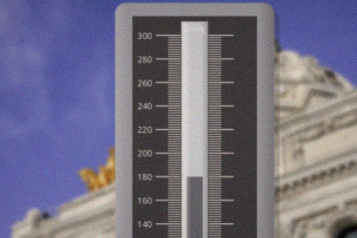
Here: 180 (mmHg)
